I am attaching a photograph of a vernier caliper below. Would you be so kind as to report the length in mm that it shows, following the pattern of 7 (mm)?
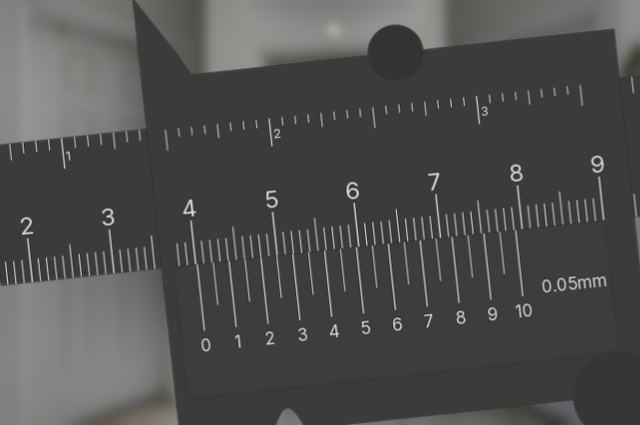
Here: 40.2 (mm)
